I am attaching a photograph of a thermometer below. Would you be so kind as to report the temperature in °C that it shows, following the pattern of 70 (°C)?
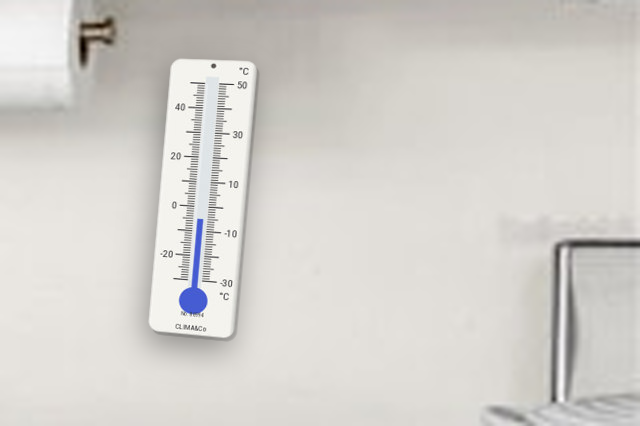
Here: -5 (°C)
